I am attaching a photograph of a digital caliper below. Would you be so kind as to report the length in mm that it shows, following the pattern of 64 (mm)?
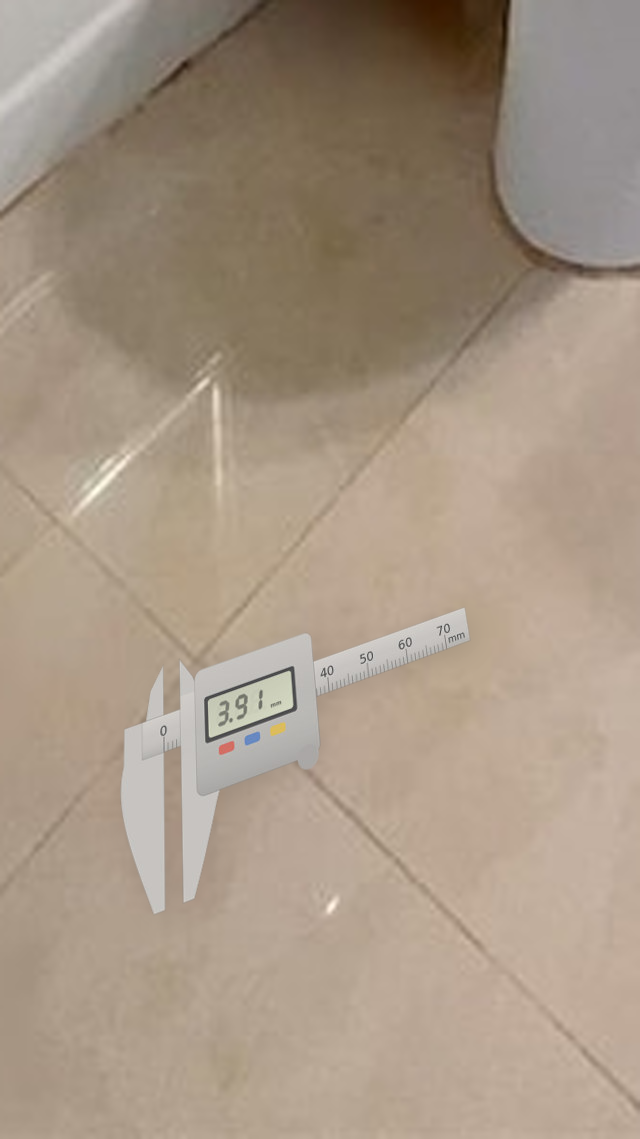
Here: 3.91 (mm)
